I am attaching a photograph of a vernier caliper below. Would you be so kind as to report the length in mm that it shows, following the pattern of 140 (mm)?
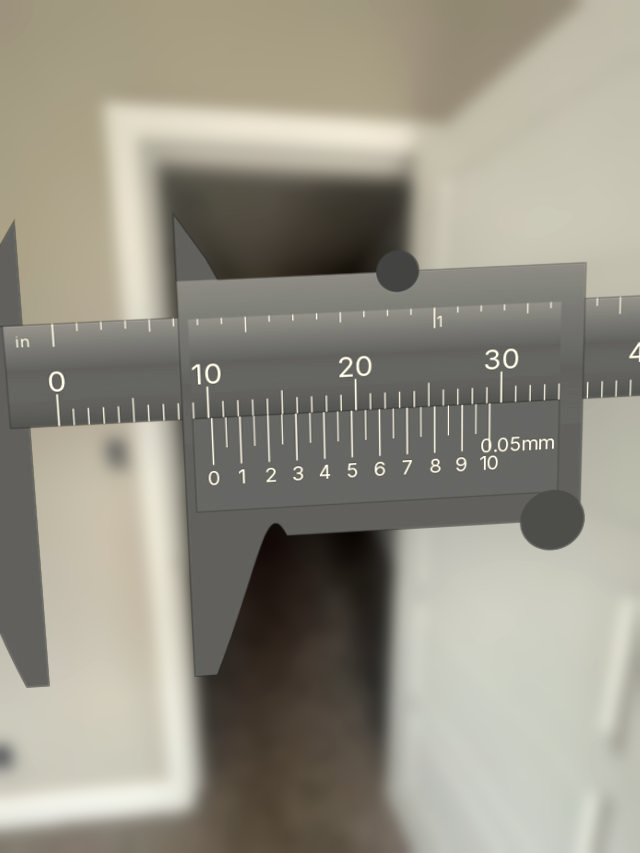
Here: 10.2 (mm)
